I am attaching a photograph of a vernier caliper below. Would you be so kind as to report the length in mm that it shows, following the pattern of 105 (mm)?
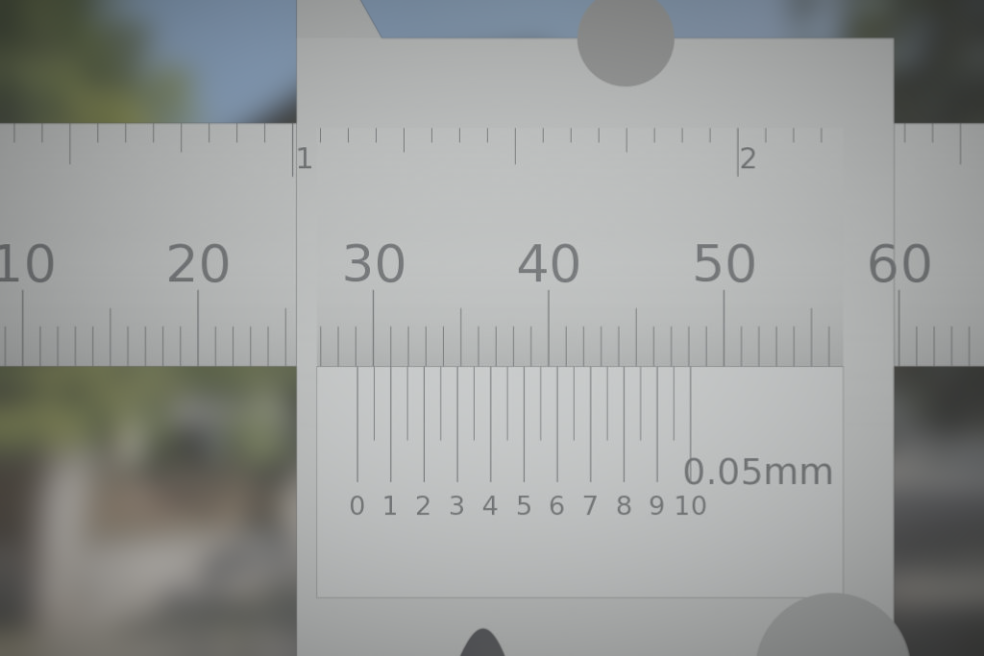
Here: 29.1 (mm)
